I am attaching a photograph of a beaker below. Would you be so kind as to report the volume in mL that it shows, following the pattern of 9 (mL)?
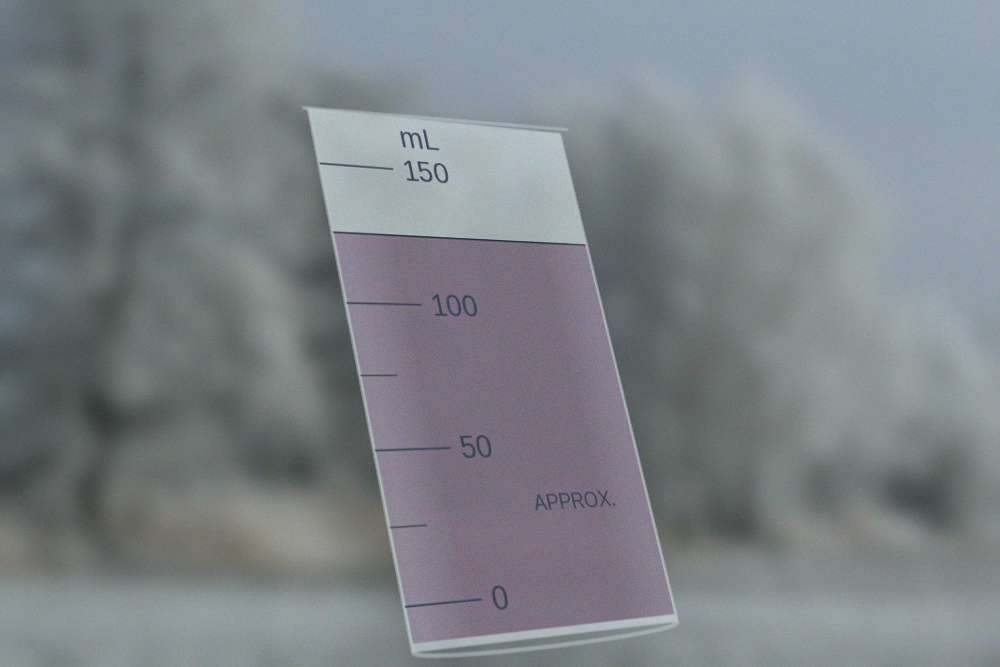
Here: 125 (mL)
